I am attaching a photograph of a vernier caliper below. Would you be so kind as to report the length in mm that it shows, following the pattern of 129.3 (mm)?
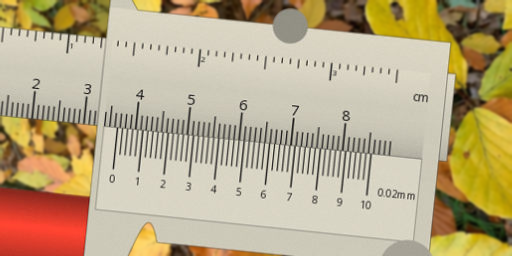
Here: 36.5 (mm)
